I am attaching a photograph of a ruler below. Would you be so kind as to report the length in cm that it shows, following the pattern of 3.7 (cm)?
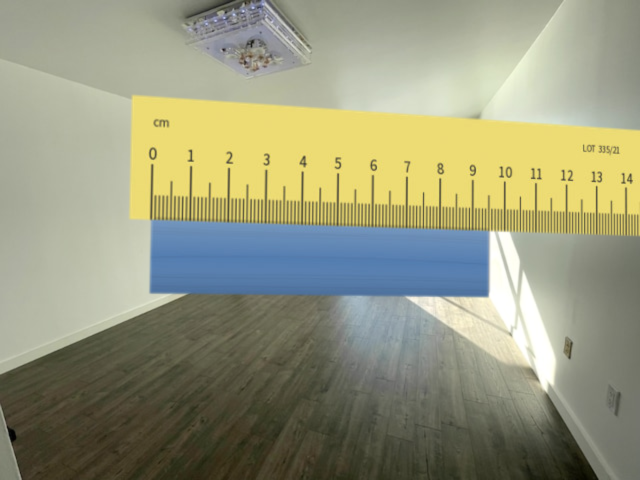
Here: 9.5 (cm)
